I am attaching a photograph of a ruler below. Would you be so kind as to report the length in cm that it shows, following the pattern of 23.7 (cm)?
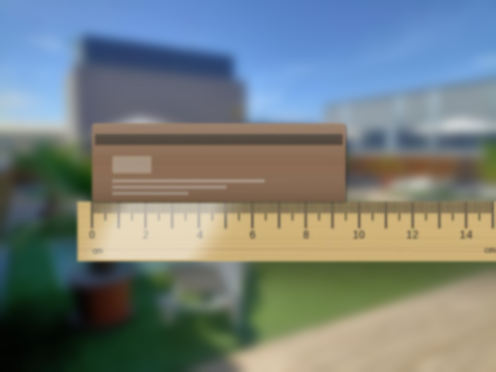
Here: 9.5 (cm)
